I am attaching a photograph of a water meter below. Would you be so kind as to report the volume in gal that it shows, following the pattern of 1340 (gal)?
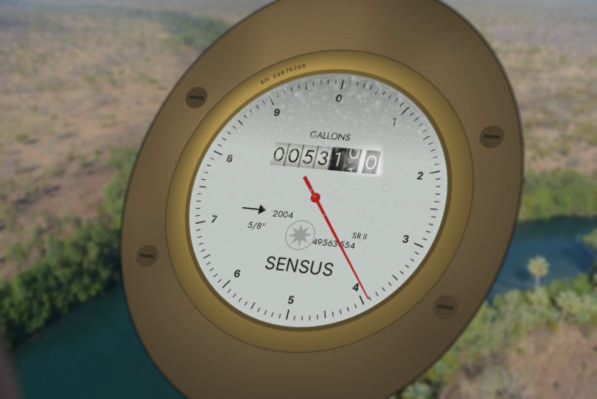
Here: 53103.9 (gal)
